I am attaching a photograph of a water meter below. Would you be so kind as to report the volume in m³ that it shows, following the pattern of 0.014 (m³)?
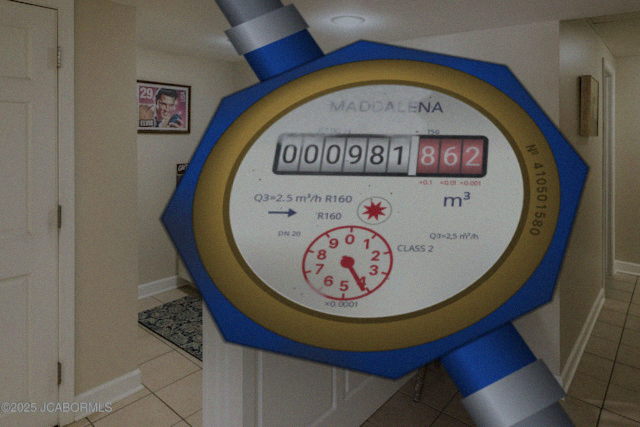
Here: 981.8624 (m³)
